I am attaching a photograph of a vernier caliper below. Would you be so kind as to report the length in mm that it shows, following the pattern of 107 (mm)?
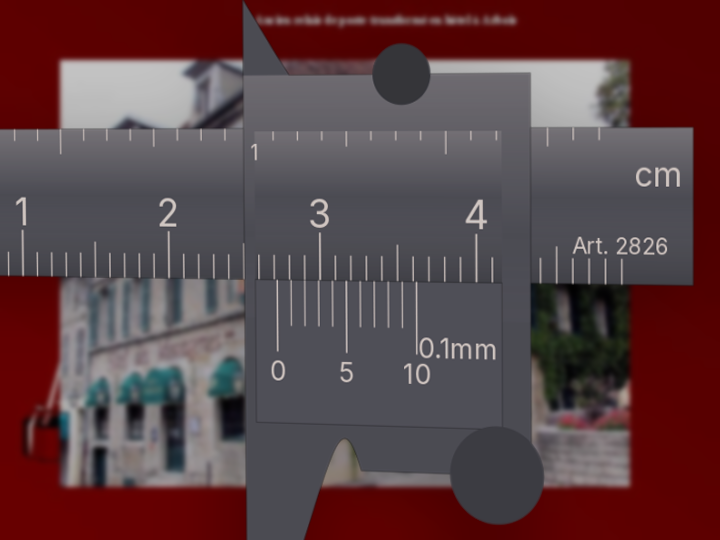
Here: 27.2 (mm)
